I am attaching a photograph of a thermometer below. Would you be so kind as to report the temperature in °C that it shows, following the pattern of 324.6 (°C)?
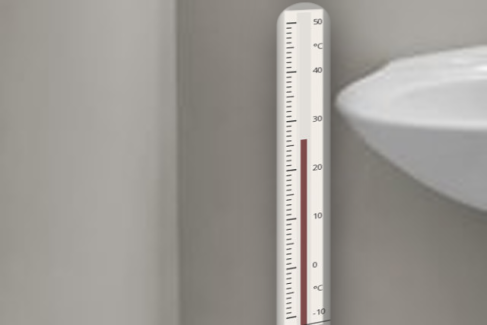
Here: 26 (°C)
